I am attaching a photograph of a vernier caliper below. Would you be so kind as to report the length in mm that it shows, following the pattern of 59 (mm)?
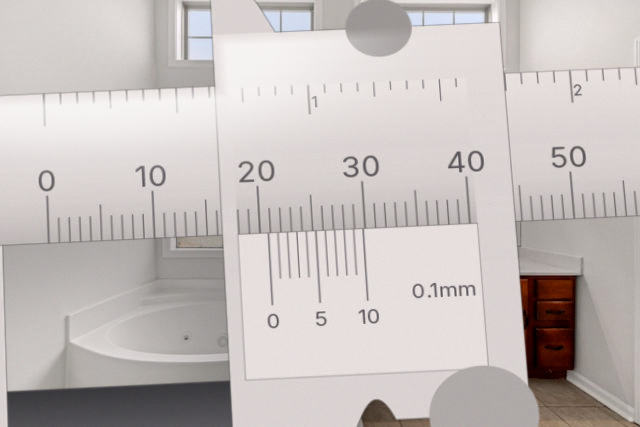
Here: 20.8 (mm)
